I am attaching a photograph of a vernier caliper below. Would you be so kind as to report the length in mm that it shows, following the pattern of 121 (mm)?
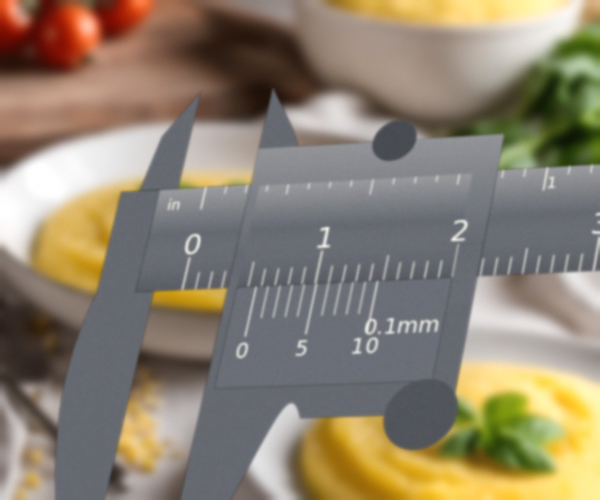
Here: 5.6 (mm)
